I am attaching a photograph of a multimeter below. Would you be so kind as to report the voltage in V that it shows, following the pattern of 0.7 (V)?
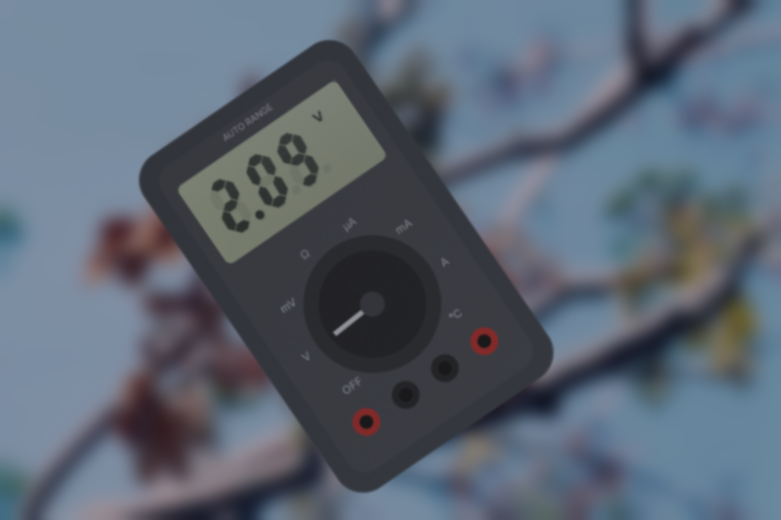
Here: 2.09 (V)
